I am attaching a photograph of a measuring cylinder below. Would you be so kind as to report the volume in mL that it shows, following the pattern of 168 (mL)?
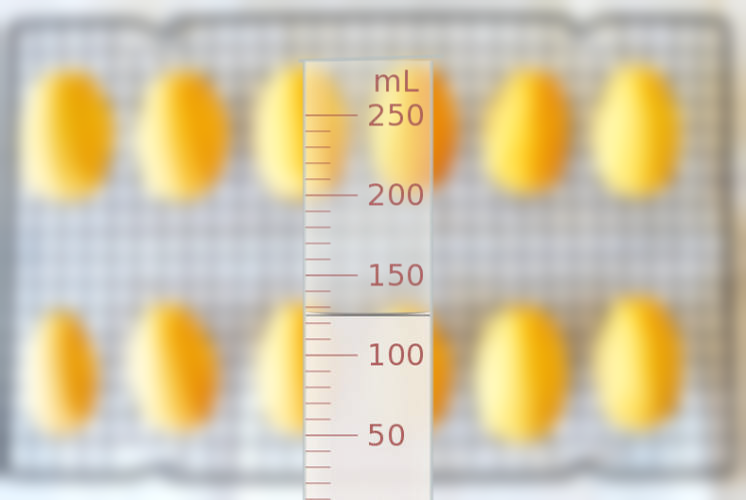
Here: 125 (mL)
